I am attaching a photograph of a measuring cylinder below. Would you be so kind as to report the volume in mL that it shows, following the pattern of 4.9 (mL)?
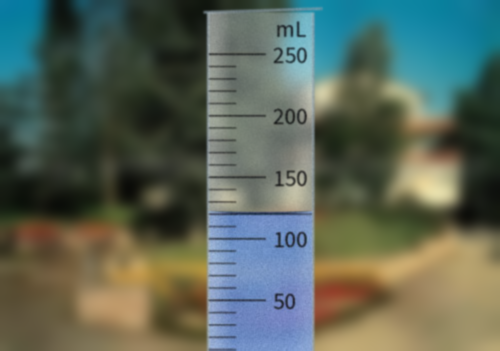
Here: 120 (mL)
